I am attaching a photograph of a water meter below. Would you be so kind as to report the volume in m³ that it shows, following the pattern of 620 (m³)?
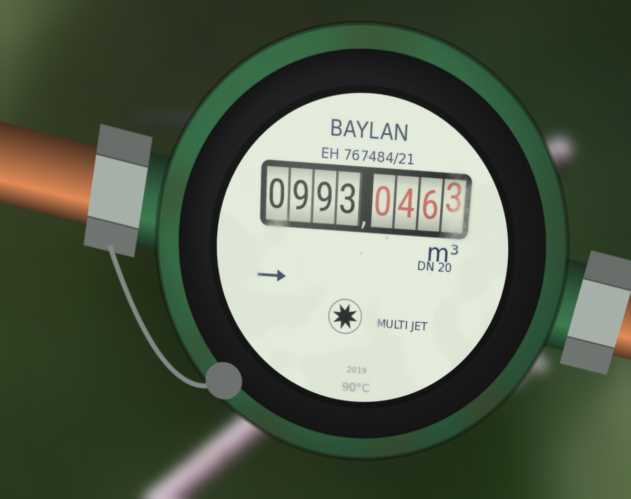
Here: 993.0463 (m³)
